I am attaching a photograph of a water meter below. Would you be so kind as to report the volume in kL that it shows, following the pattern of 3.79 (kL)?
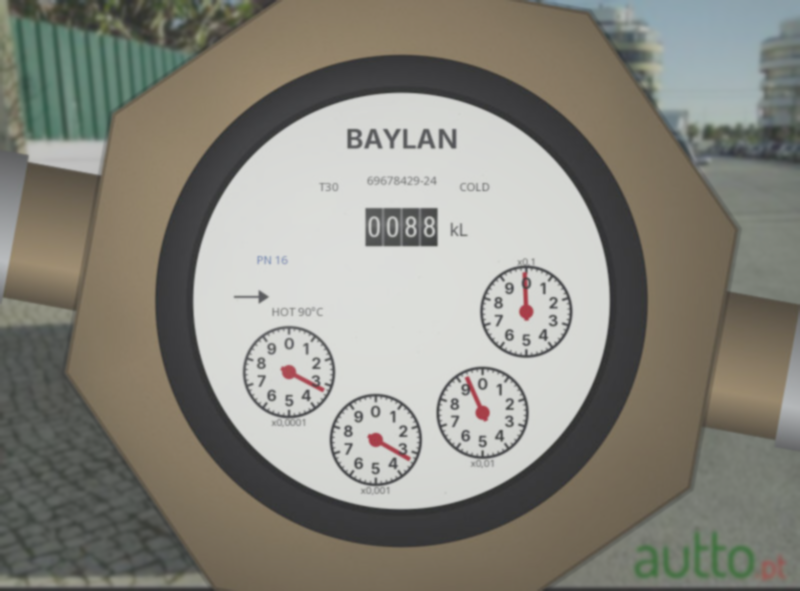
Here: 87.9933 (kL)
